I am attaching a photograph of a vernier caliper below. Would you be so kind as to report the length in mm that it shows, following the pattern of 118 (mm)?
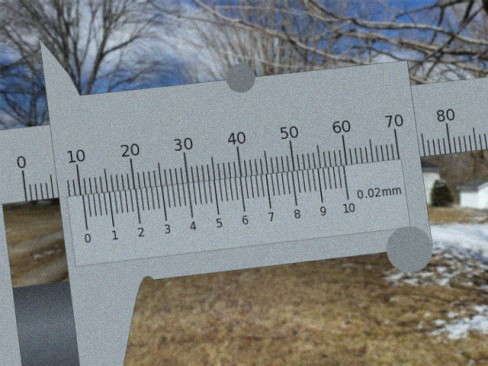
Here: 10.4 (mm)
